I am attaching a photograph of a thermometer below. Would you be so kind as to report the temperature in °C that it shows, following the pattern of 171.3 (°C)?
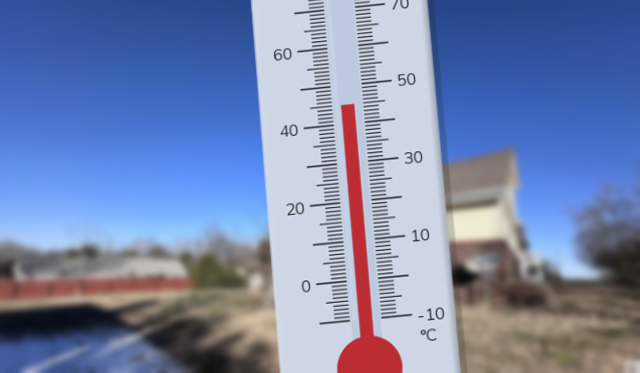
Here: 45 (°C)
